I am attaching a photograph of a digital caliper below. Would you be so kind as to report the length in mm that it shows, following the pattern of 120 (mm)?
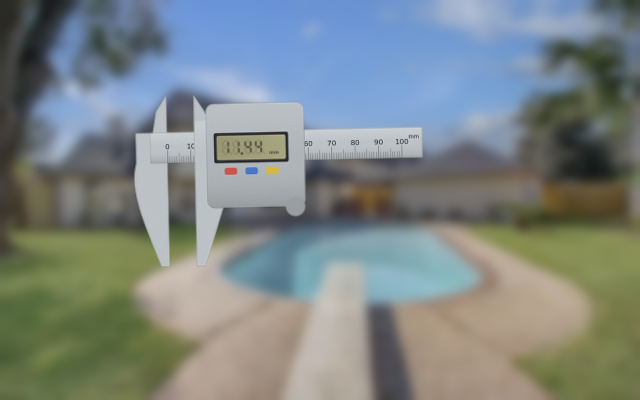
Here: 11.44 (mm)
